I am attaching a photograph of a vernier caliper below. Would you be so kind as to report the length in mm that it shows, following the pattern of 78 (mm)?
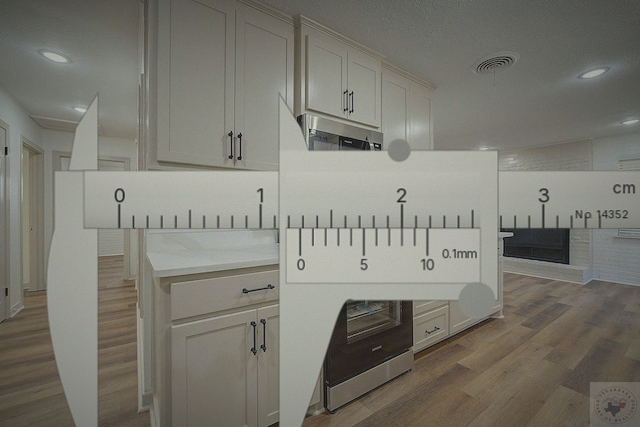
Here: 12.8 (mm)
